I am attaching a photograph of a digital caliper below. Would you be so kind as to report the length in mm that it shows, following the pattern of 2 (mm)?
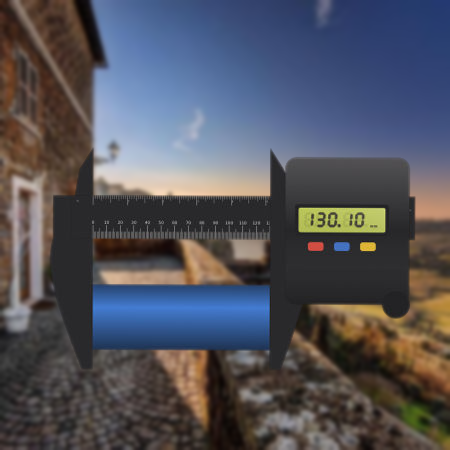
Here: 130.10 (mm)
